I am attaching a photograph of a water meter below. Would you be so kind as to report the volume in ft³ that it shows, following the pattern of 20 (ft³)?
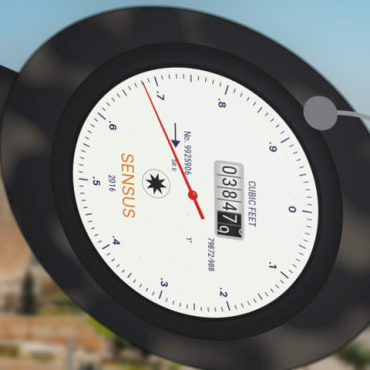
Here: 38478.68 (ft³)
